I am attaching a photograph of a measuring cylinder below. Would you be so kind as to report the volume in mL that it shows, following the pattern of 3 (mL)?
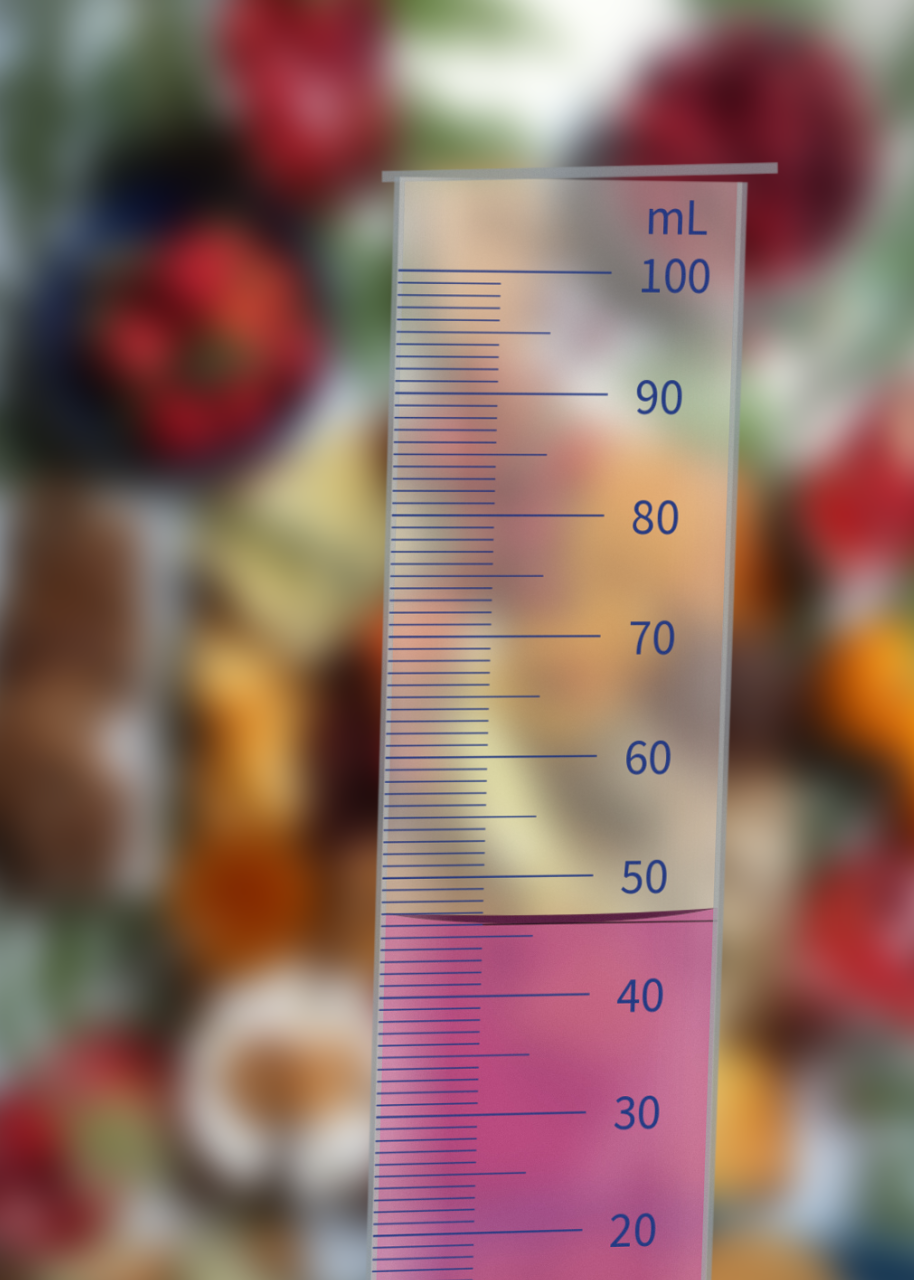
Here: 46 (mL)
